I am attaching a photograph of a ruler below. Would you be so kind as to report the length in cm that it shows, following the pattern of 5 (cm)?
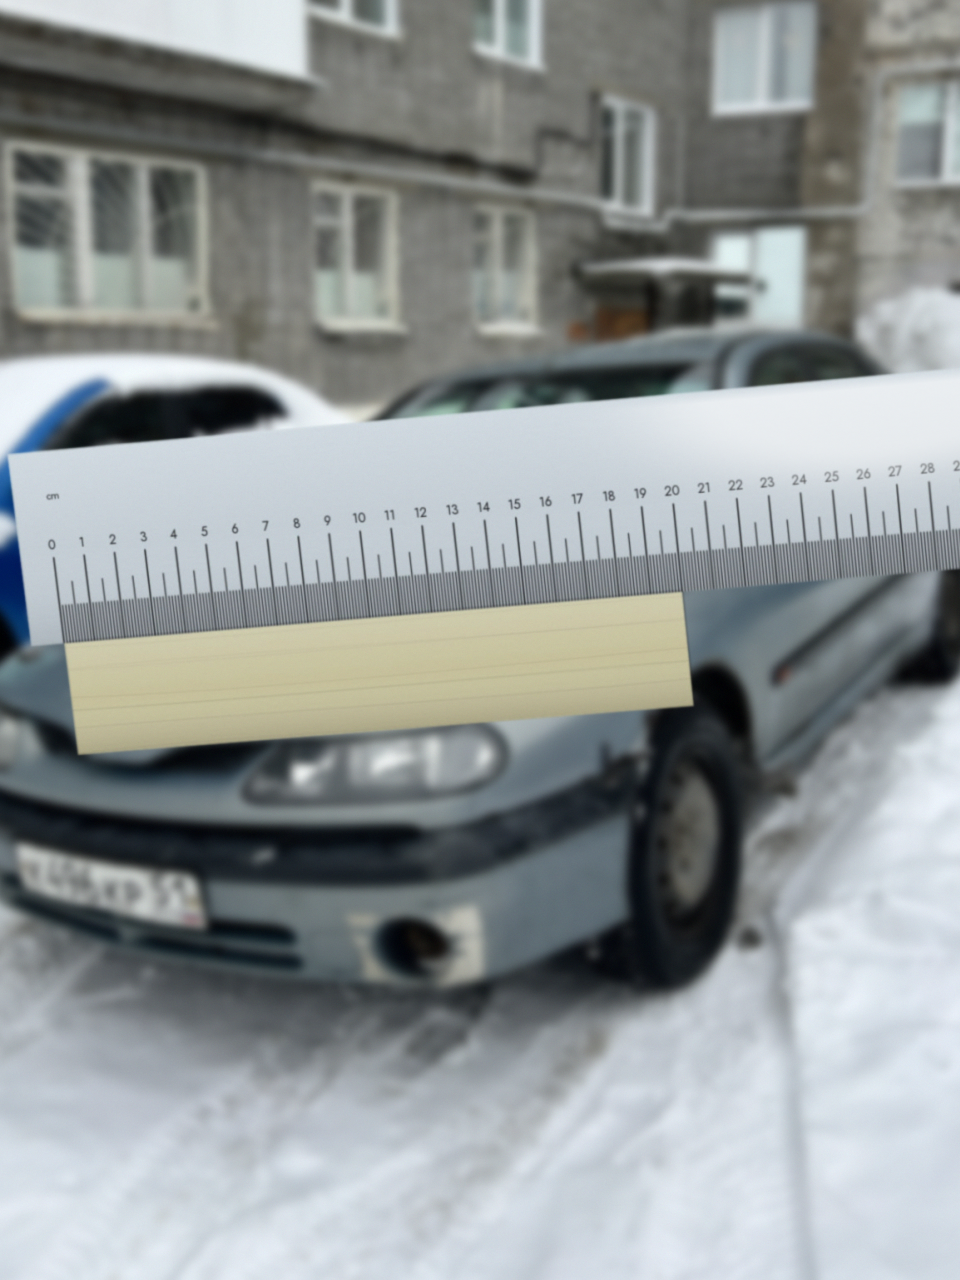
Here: 20 (cm)
